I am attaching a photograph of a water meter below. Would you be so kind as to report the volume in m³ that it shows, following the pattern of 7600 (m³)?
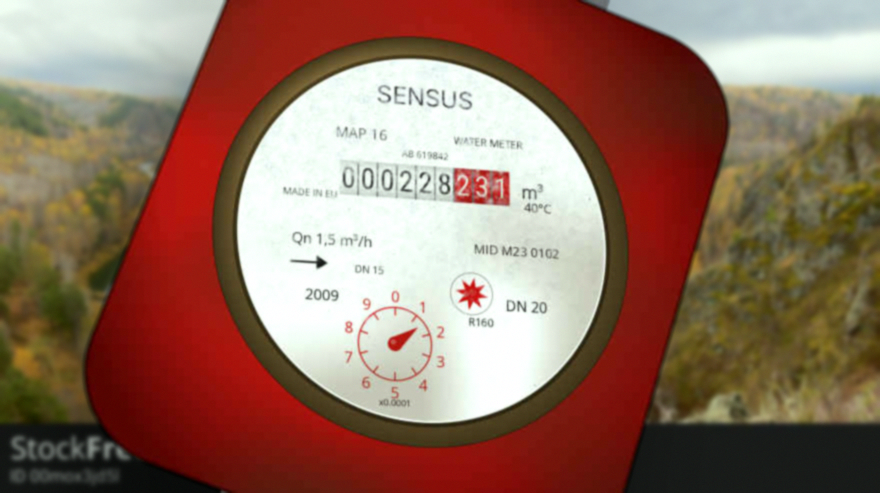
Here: 228.2311 (m³)
